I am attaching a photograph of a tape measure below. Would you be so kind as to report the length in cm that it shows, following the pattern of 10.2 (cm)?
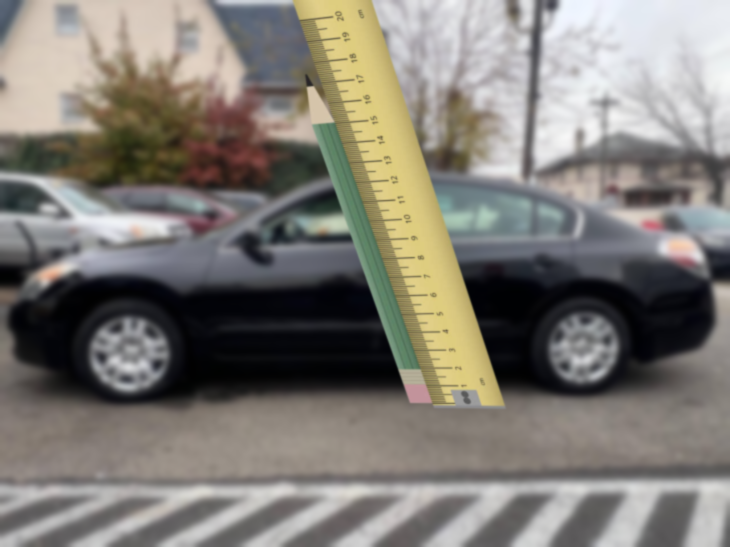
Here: 17.5 (cm)
